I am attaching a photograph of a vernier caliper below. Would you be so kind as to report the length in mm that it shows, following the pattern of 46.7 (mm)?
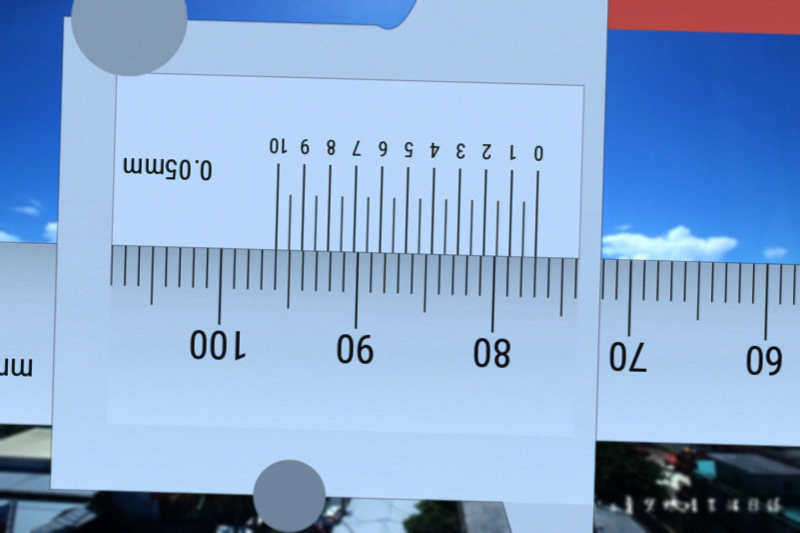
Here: 77.0 (mm)
